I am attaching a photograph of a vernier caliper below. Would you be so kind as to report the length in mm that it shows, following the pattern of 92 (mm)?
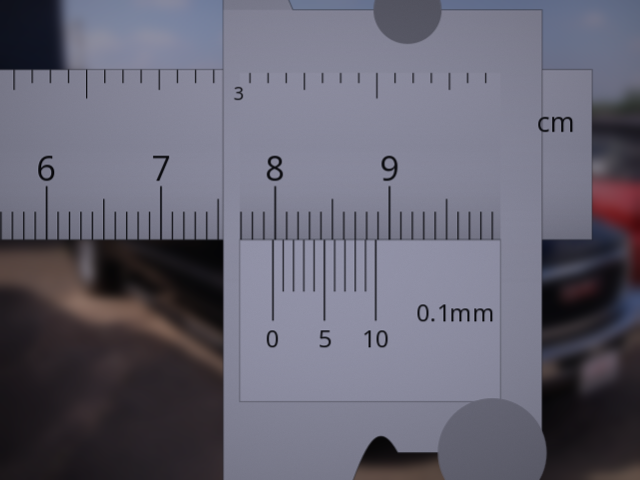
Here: 79.8 (mm)
